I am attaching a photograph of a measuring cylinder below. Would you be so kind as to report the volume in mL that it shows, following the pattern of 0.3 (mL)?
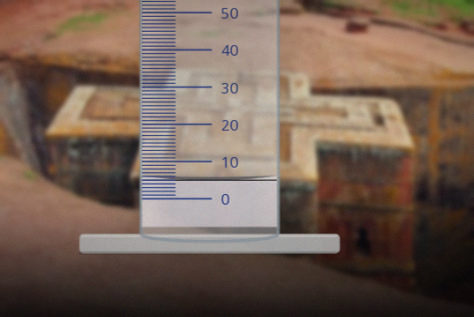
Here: 5 (mL)
